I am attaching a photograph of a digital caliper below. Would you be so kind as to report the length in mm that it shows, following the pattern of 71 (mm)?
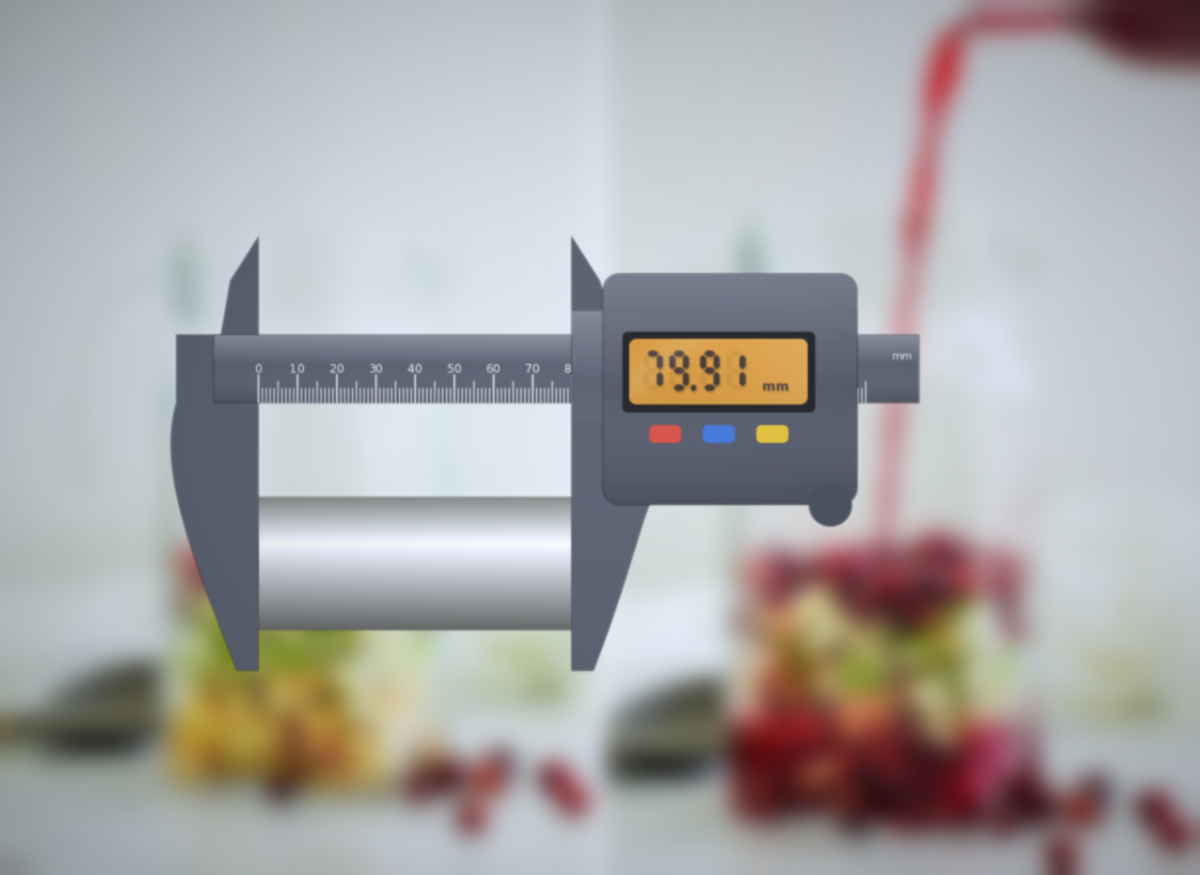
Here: 79.91 (mm)
